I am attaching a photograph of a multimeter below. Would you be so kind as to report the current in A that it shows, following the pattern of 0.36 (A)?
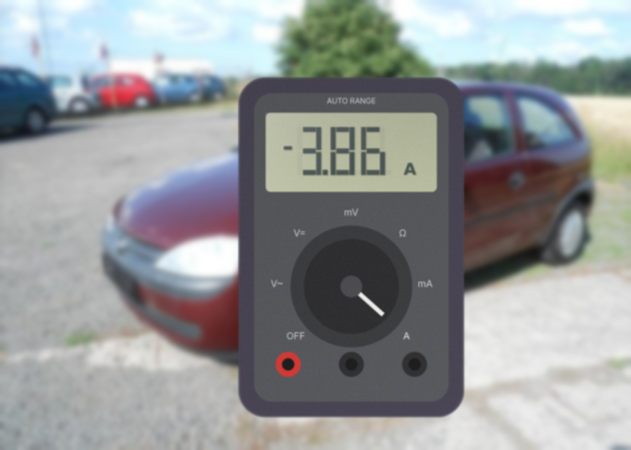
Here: -3.86 (A)
